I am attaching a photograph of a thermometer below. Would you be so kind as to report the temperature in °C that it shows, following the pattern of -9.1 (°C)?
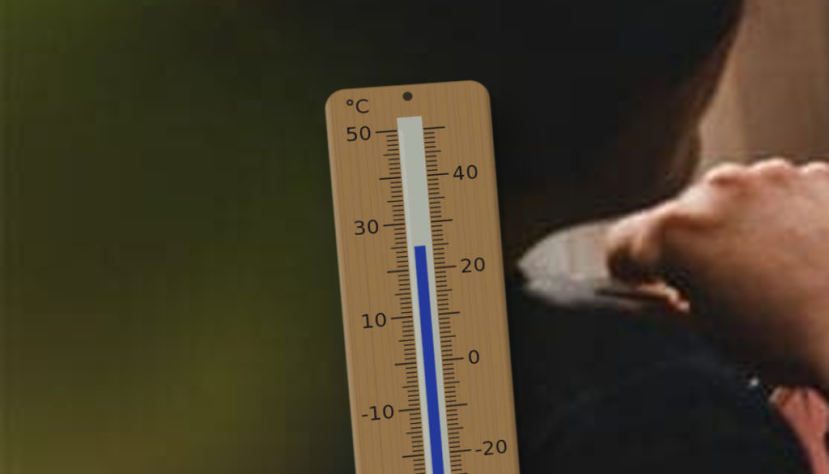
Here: 25 (°C)
